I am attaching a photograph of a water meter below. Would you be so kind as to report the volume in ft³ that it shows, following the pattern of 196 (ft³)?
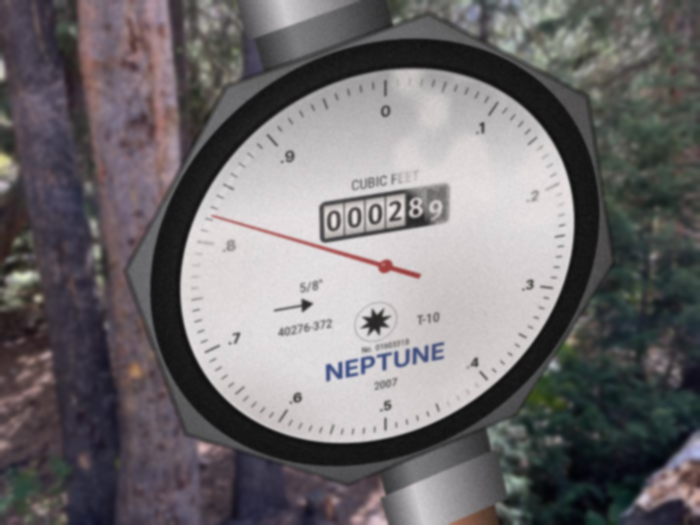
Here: 288.82 (ft³)
